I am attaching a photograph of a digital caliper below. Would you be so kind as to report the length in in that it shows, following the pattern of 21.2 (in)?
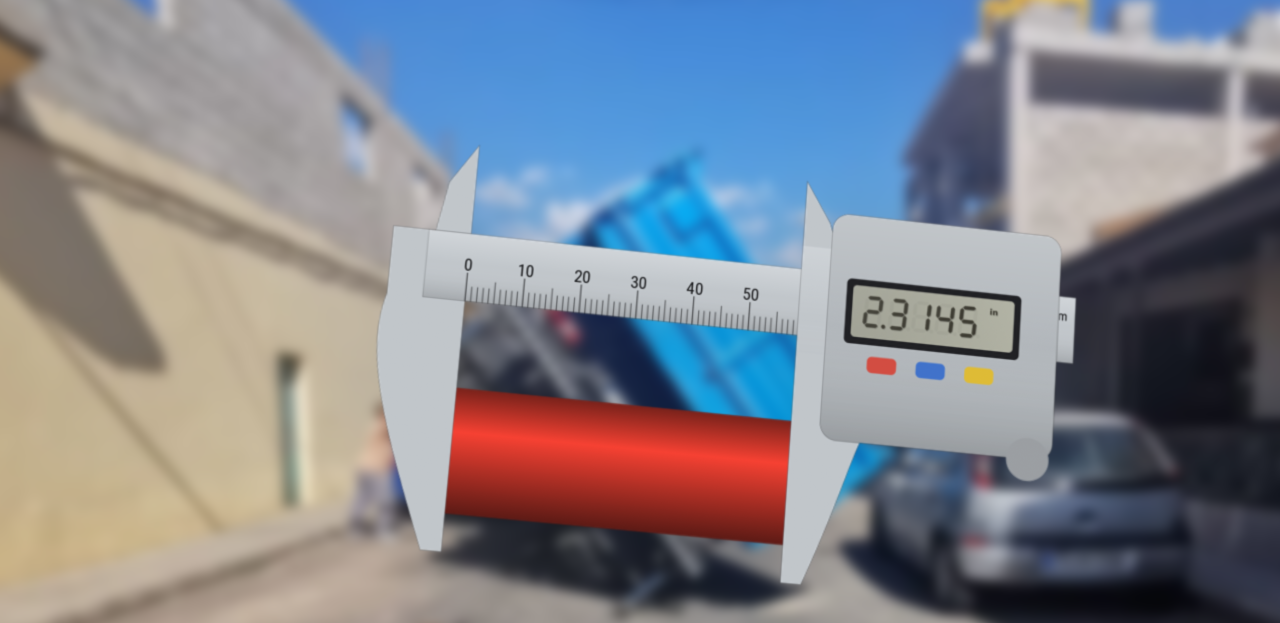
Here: 2.3145 (in)
